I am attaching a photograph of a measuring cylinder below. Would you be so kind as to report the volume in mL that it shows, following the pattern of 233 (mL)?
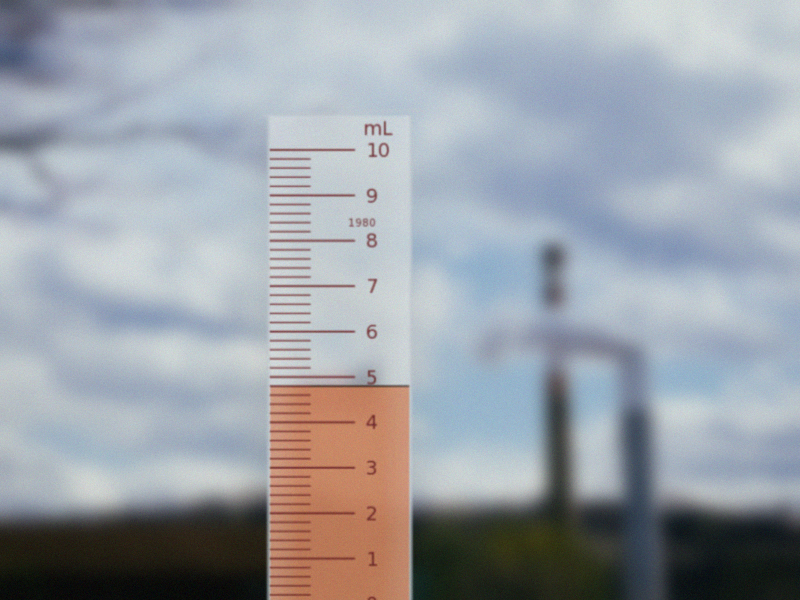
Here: 4.8 (mL)
